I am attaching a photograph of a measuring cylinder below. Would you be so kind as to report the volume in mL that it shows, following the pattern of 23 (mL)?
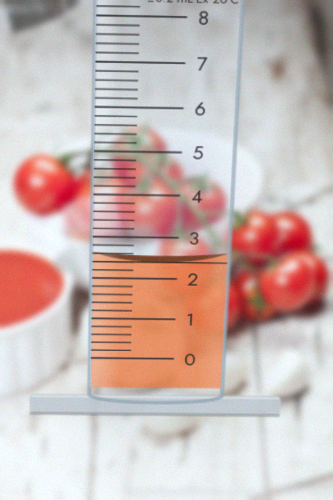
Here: 2.4 (mL)
